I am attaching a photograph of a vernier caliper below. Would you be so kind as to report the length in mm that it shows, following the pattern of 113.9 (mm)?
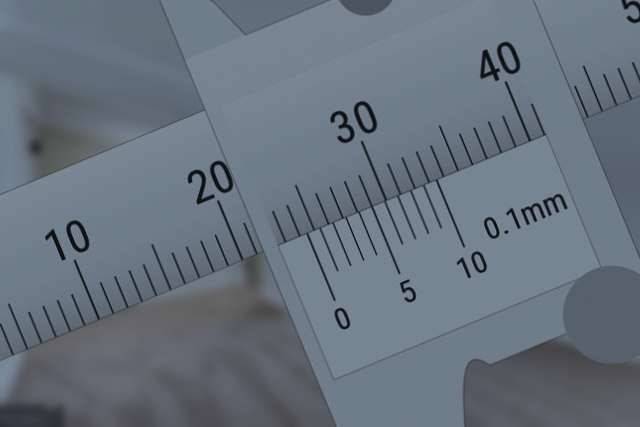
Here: 24.5 (mm)
